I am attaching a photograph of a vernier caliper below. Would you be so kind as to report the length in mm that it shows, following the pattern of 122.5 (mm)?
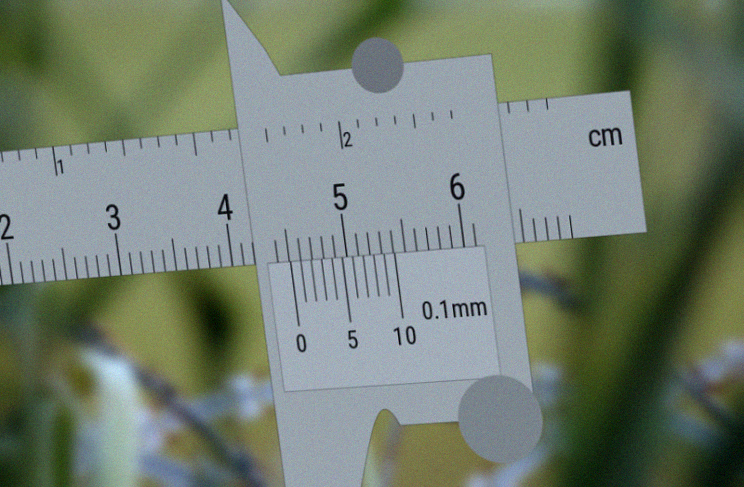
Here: 45.1 (mm)
